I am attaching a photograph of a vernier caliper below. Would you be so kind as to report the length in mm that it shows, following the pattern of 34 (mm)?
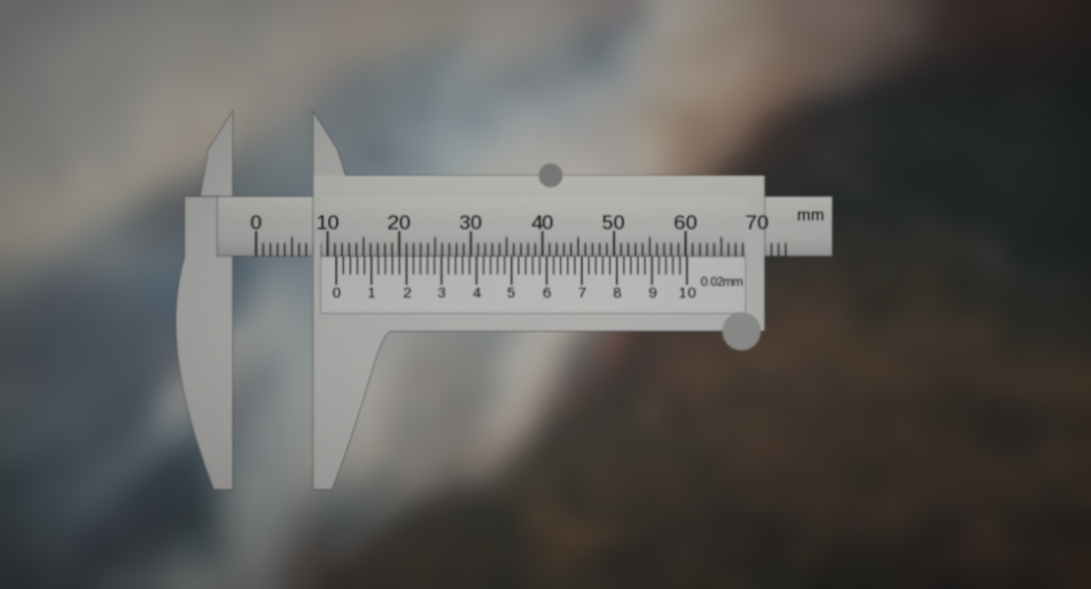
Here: 11.2 (mm)
